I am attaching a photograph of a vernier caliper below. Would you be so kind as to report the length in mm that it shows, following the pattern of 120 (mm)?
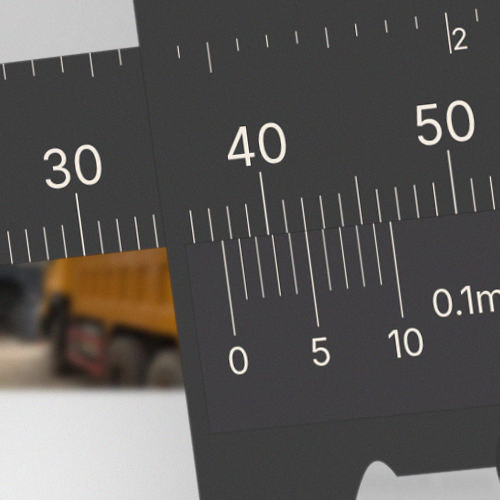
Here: 37.5 (mm)
